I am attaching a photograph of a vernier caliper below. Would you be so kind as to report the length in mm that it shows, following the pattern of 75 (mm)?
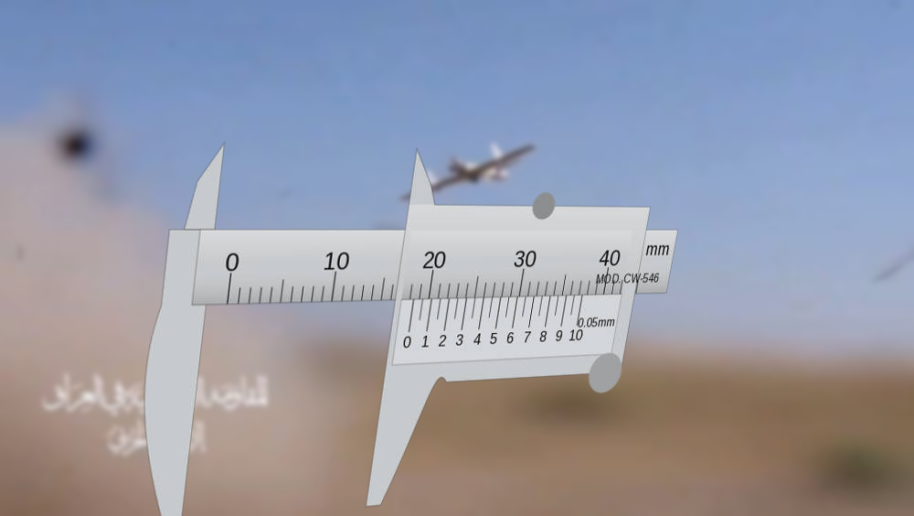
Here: 18.4 (mm)
